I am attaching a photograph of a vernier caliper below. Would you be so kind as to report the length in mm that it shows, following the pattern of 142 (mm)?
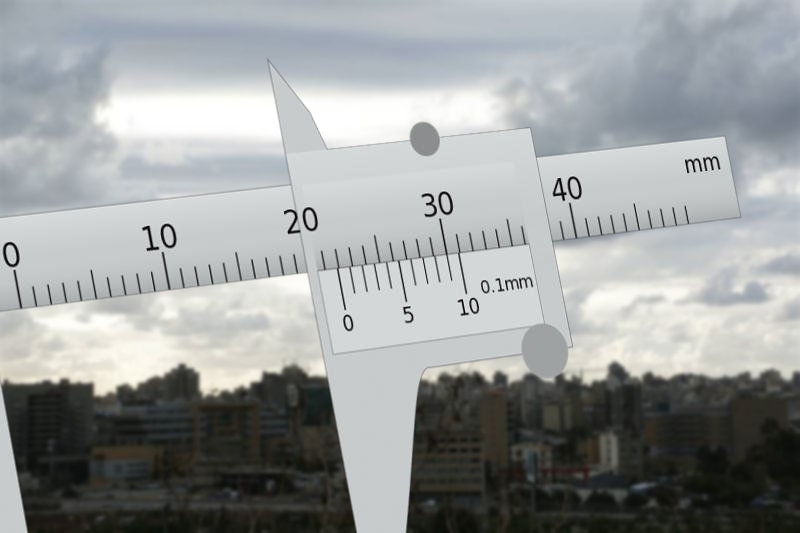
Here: 21.9 (mm)
